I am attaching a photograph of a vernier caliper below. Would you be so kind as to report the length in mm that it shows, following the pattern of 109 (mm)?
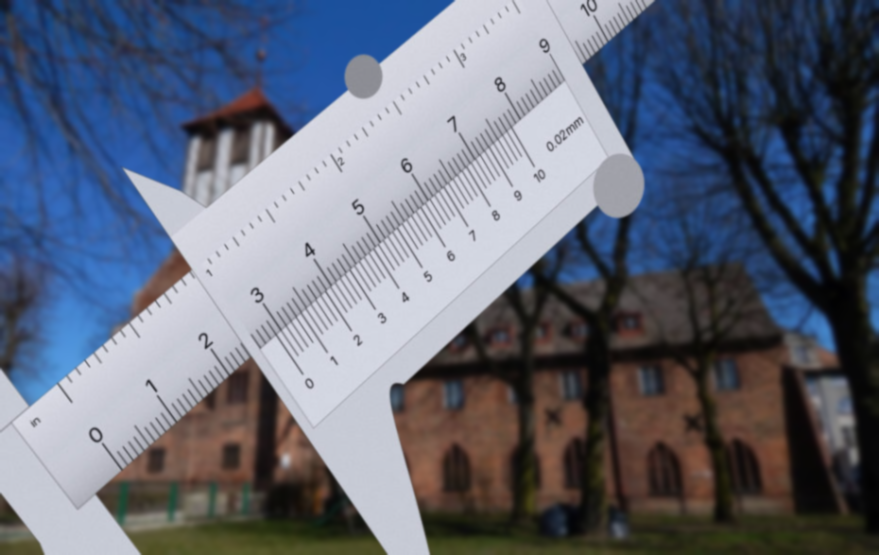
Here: 29.0 (mm)
